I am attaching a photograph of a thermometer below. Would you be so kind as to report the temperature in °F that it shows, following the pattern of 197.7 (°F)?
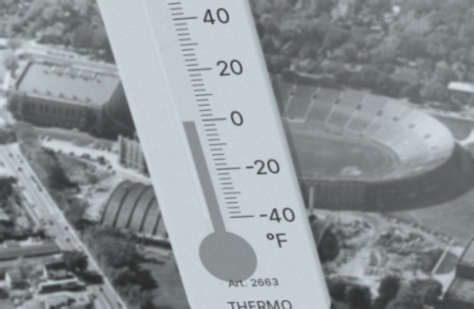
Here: 0 (°F)
